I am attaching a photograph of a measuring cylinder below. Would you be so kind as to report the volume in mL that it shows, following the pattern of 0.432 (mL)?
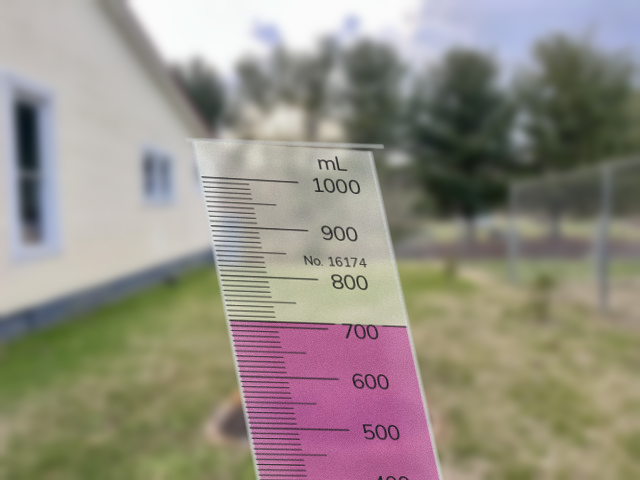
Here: 710 (mL)
